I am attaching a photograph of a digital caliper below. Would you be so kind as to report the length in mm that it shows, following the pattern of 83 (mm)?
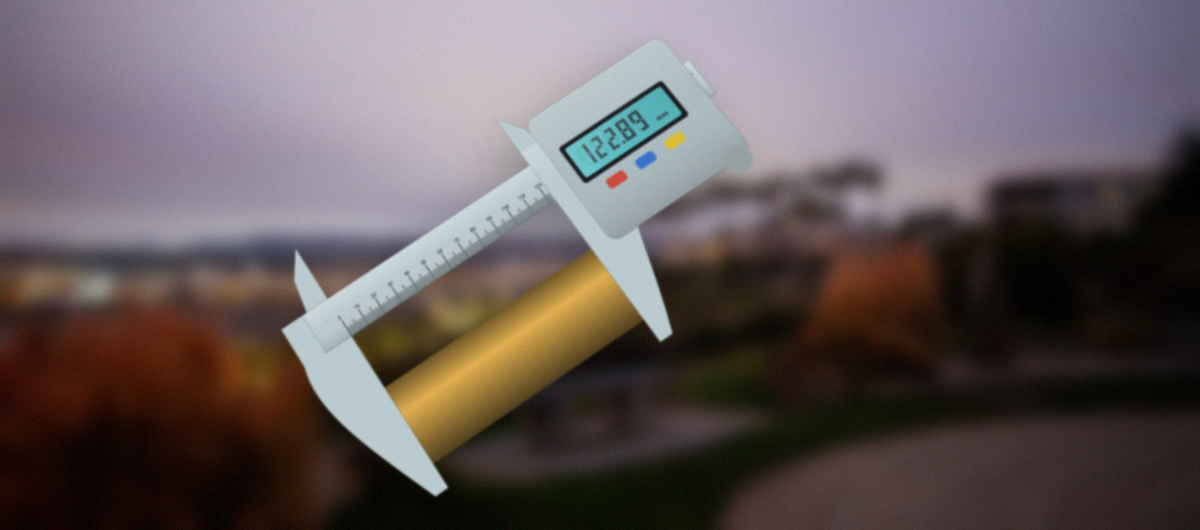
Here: 122.89 (mm)
